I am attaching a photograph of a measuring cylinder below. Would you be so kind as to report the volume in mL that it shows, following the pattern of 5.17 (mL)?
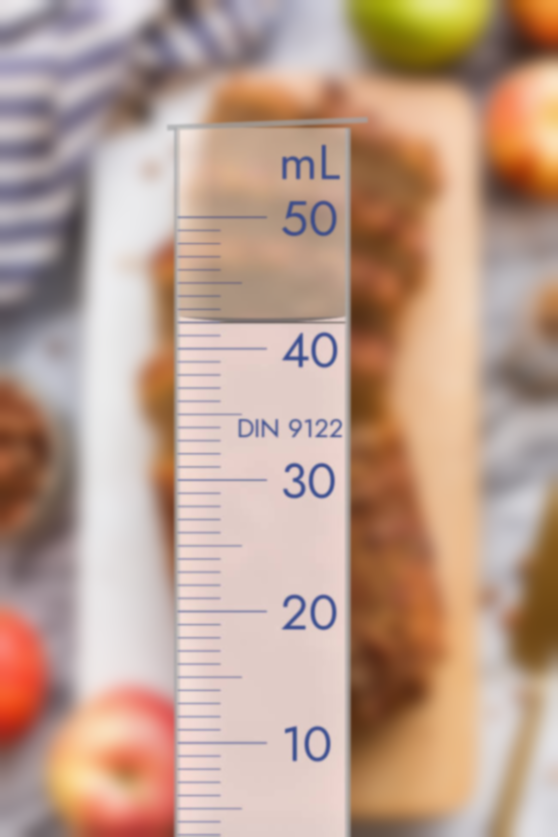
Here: 42 (mL)
